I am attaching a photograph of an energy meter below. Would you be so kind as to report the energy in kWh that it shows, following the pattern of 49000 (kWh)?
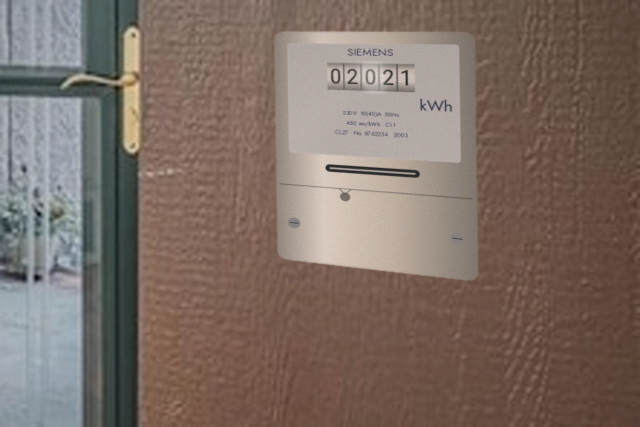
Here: 2021 (kWh)
